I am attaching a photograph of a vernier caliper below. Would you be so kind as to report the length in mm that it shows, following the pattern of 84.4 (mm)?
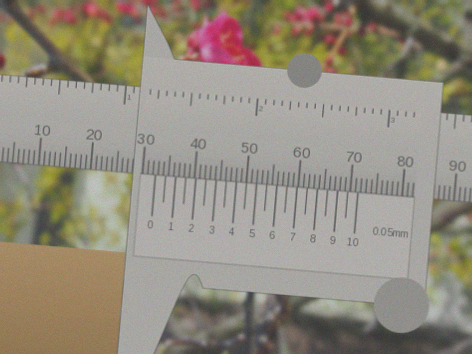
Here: 32.5 (mm)
